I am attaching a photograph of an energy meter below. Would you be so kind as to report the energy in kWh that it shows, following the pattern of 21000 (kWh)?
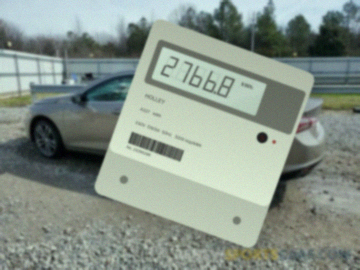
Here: 2766.8 (kWh)
